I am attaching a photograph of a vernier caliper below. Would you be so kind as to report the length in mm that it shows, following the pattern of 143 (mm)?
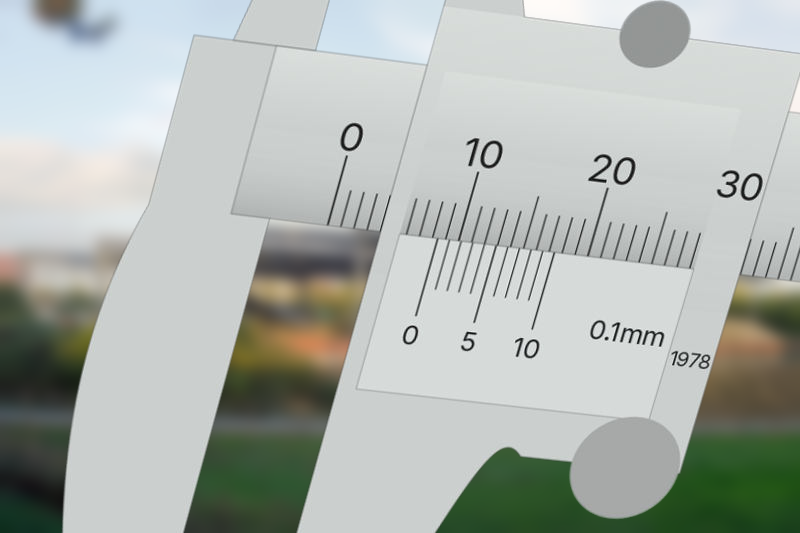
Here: 8.4 (mm)
